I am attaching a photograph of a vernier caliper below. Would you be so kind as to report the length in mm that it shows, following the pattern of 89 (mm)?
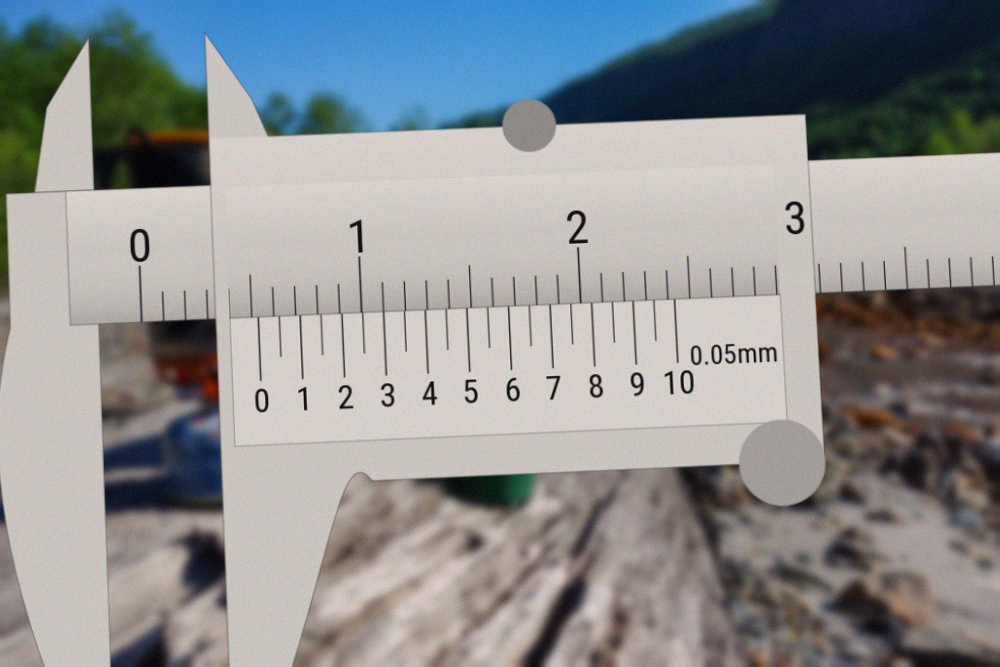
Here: 5.3 (mm)
